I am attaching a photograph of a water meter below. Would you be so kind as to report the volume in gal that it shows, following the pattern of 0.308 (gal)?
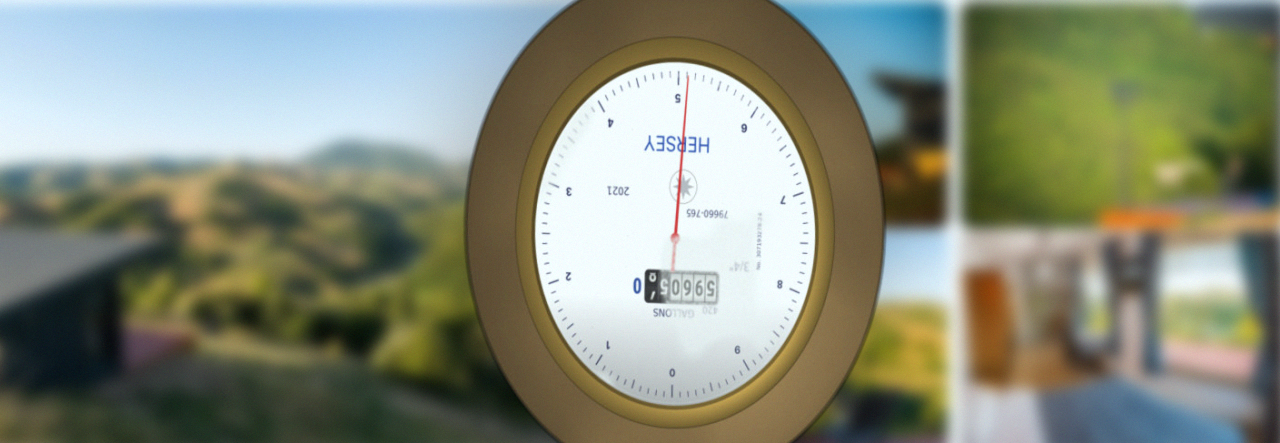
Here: 5960575.1 (gal)
